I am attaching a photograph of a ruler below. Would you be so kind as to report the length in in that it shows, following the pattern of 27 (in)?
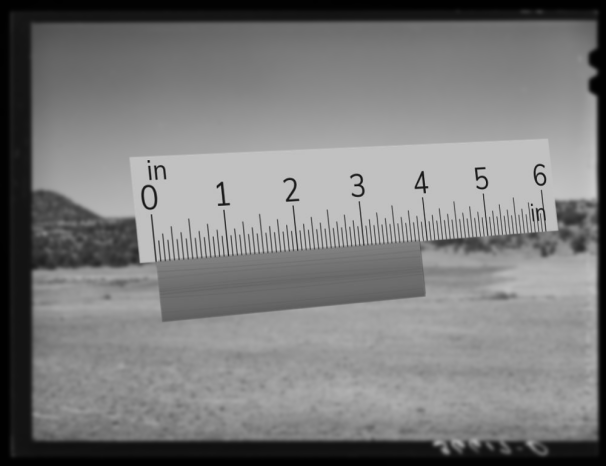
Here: 3.875 (in)
